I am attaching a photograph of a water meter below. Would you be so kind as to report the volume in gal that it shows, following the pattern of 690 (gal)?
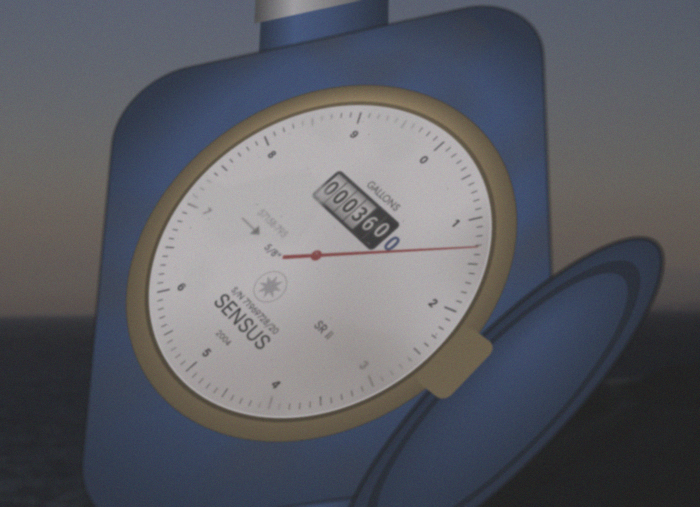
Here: 3601.3 (gal)
